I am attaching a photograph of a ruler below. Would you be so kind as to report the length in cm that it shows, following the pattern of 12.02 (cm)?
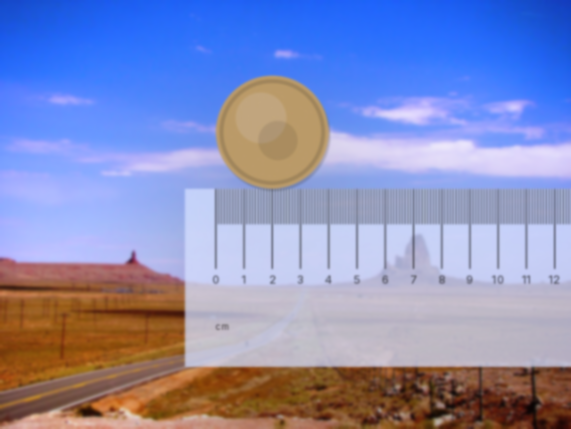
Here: 4 (cm)
